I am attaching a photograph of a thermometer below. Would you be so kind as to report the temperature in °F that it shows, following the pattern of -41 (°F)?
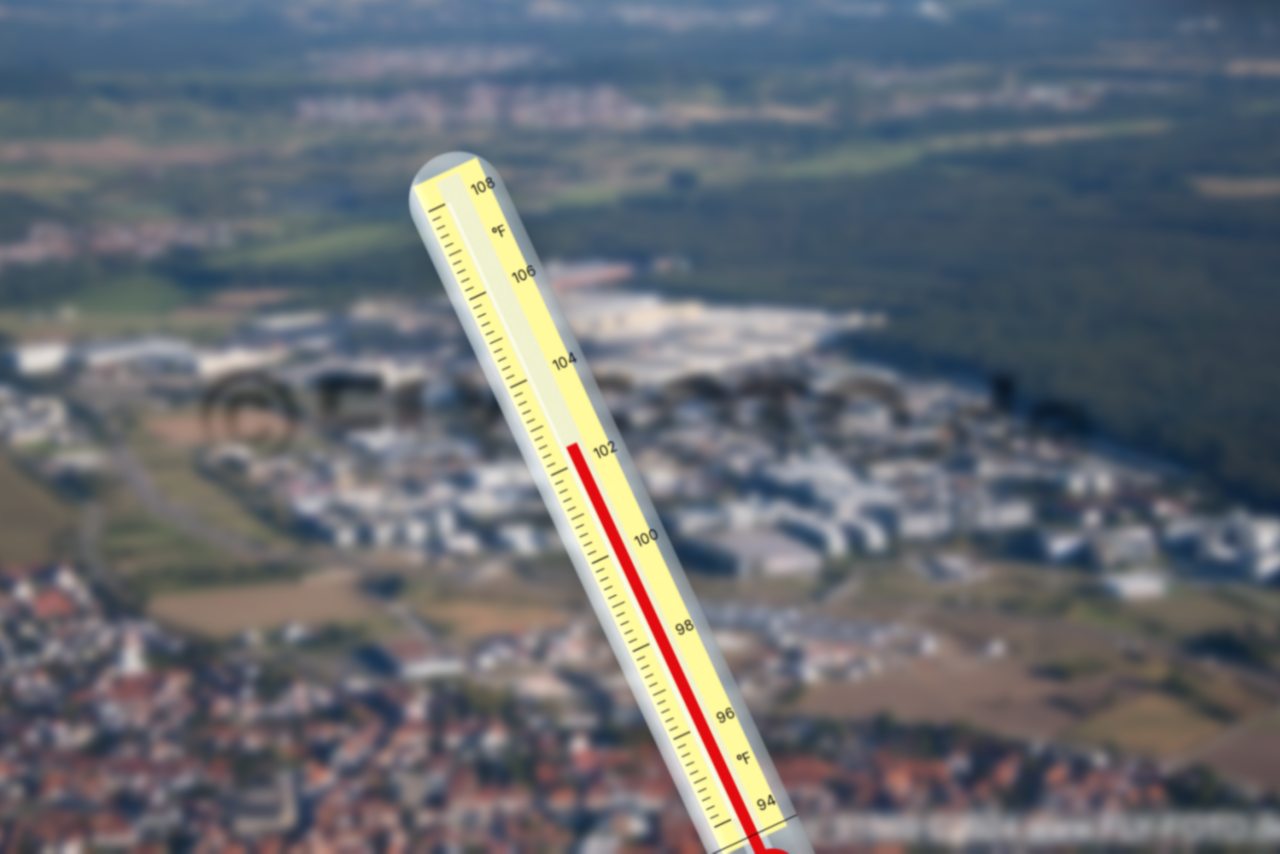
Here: 102.4 (°F)
